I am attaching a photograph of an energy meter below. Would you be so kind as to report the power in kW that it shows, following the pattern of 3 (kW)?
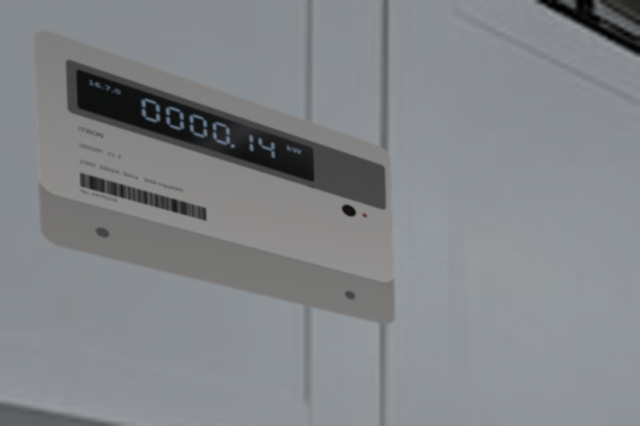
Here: 0.14 (kW)
